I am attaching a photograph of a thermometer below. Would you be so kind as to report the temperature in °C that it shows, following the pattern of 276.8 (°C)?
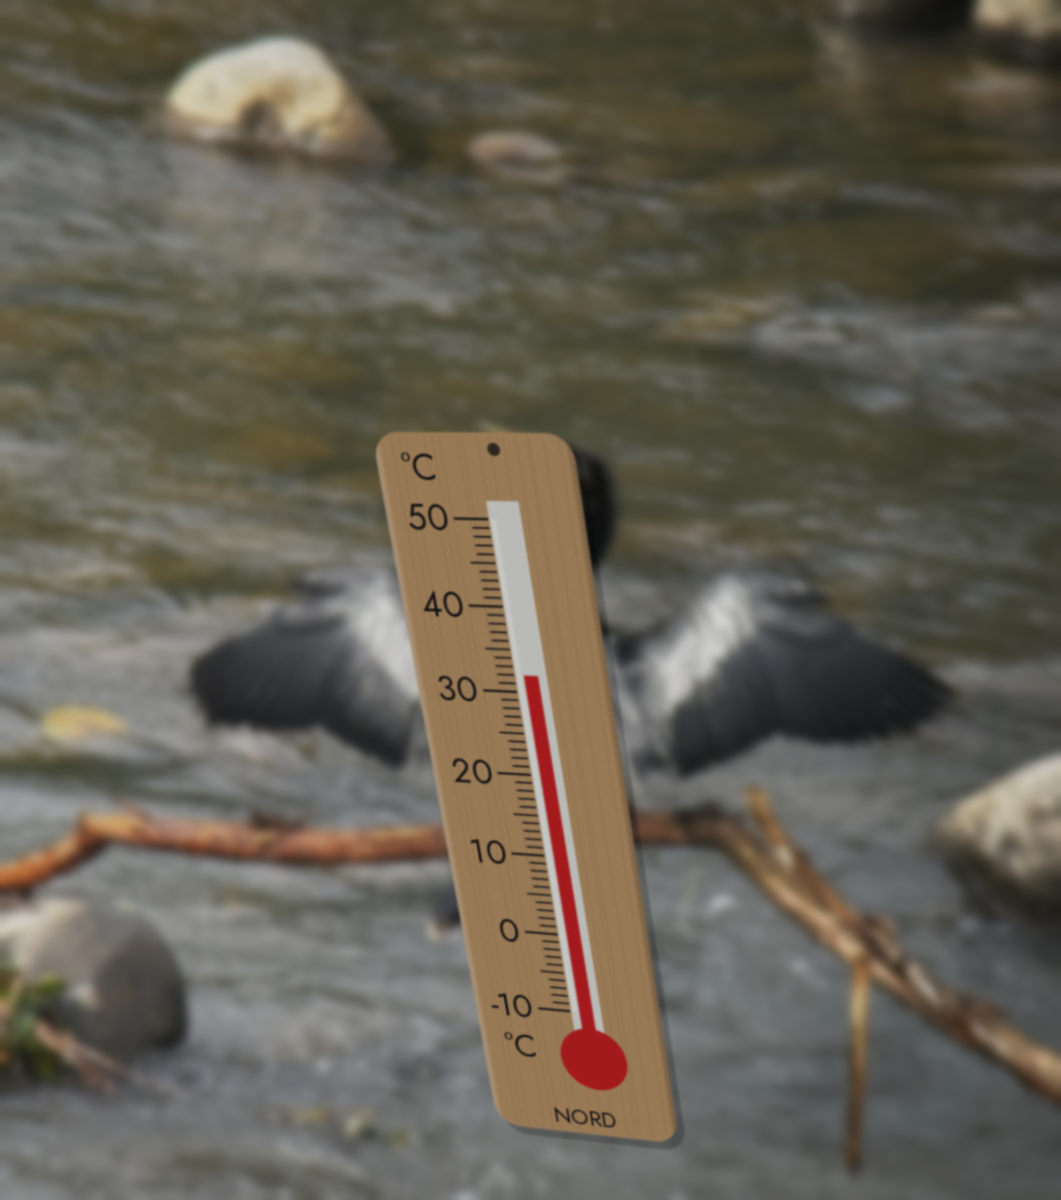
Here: 32 (°C)
